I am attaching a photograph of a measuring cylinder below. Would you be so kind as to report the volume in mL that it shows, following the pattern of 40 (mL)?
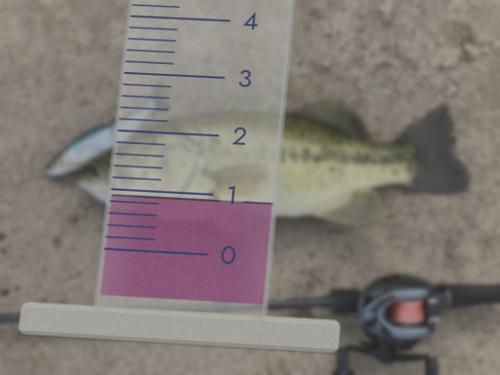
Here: 0.9 (mL)
